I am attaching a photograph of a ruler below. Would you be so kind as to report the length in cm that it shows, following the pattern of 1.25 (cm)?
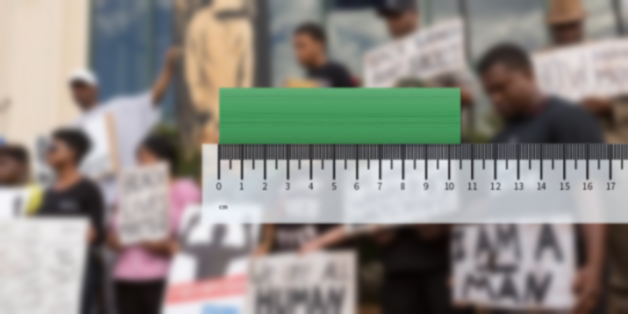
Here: 10.5 (cm)
